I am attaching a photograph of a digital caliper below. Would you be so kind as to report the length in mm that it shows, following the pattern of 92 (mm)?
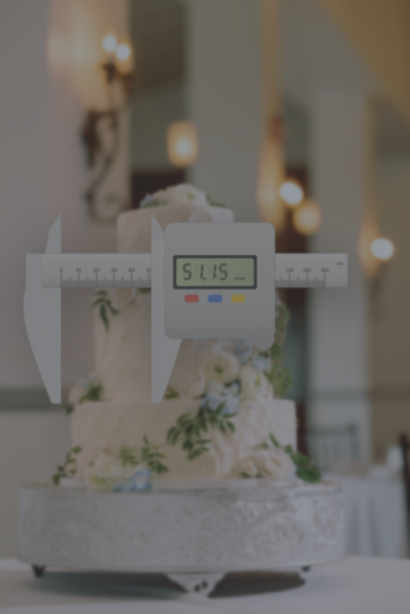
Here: 51.15 (mm)
